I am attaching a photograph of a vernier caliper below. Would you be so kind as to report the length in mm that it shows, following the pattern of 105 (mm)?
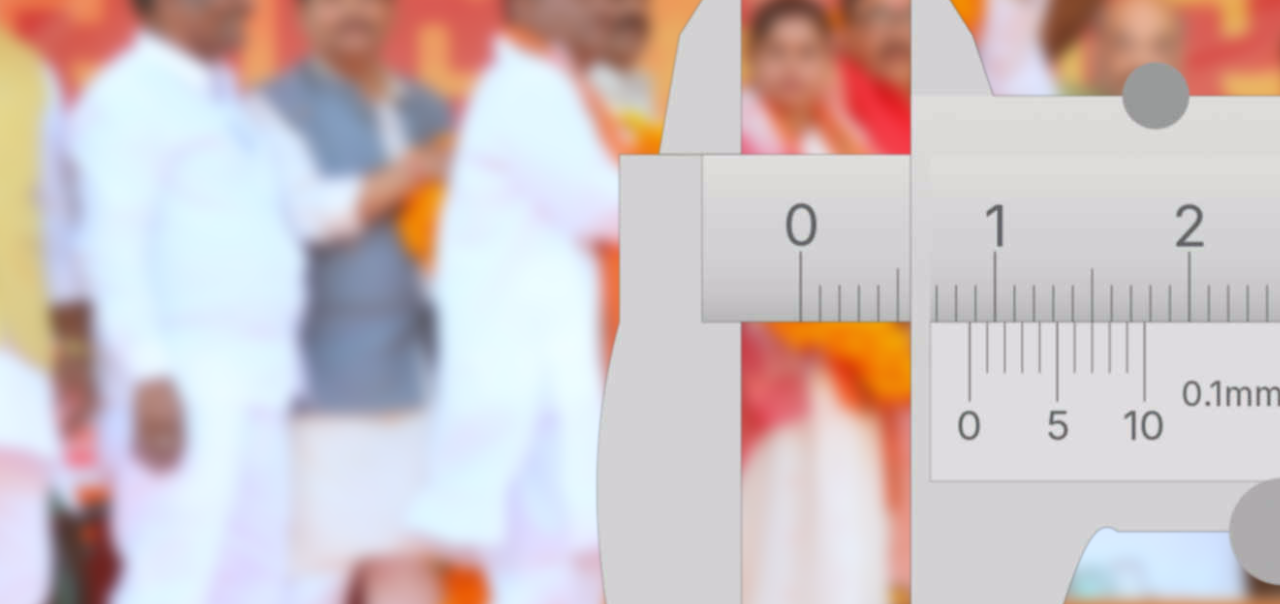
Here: 8.7 (mm)
